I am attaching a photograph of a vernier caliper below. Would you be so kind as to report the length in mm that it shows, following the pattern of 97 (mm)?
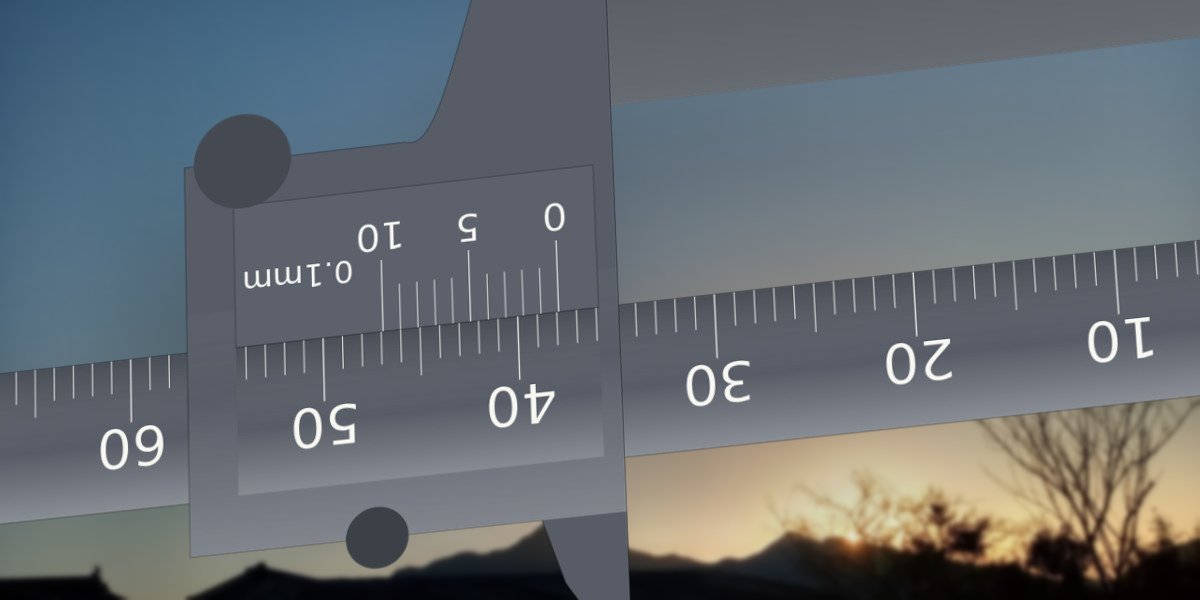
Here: 37.9 (mm)
